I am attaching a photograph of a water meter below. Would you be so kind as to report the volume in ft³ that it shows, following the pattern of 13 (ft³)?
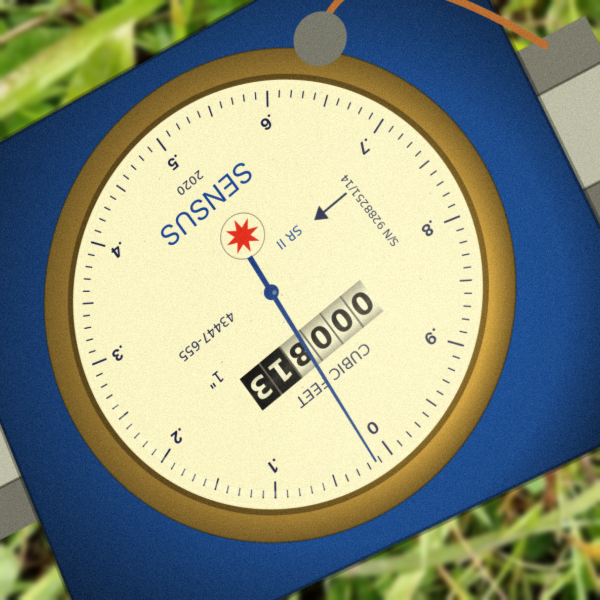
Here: 813.01 (ft³)
